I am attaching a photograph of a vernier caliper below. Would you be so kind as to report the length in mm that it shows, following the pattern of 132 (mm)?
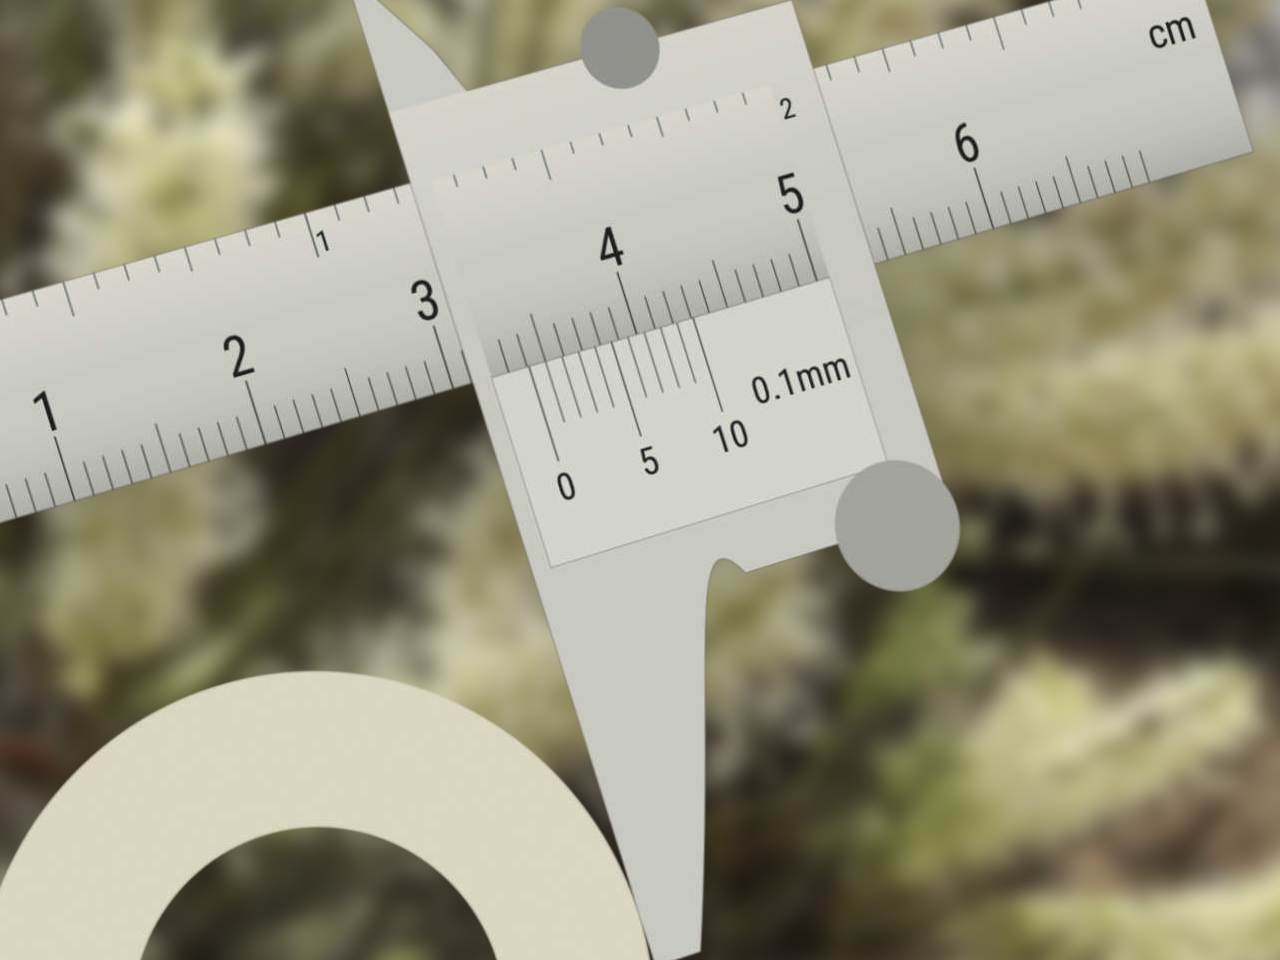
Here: 34.1 (mm)
